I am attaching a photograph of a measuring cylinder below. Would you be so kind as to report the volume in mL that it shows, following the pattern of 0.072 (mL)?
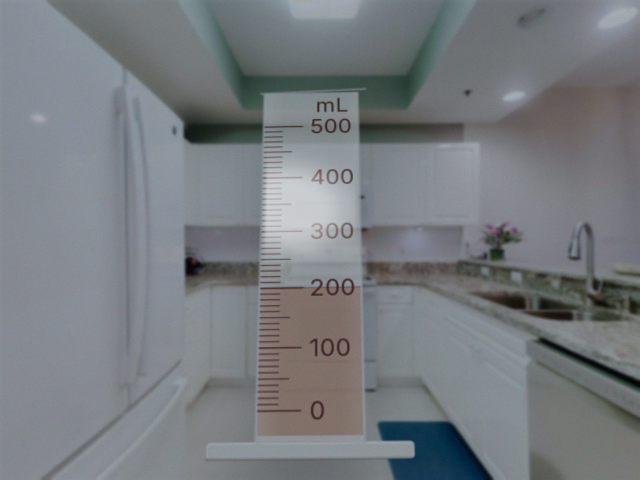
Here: 200 (mL)
